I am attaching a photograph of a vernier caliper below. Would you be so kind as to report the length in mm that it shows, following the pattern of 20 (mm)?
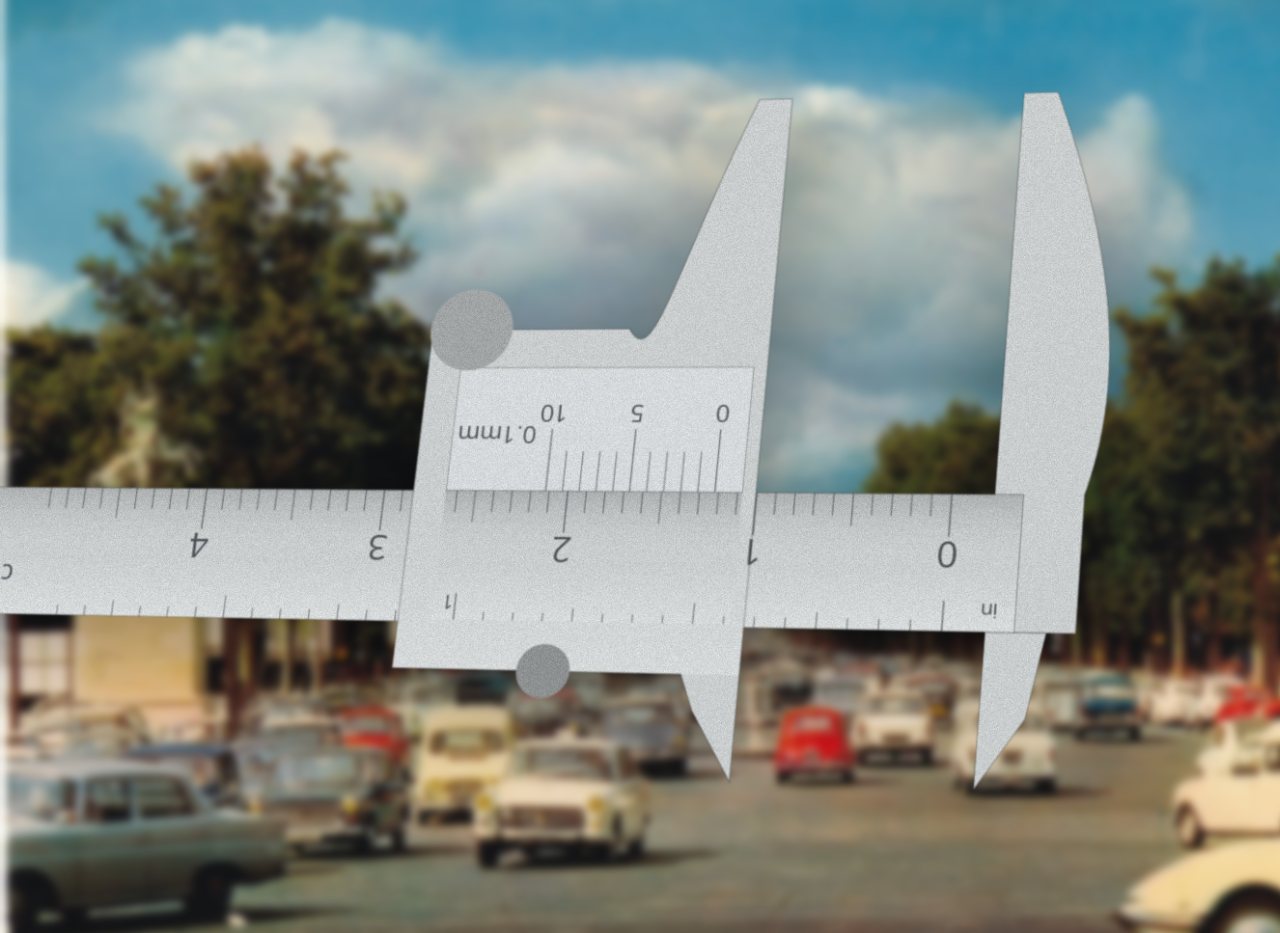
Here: 12.2 (mm)
